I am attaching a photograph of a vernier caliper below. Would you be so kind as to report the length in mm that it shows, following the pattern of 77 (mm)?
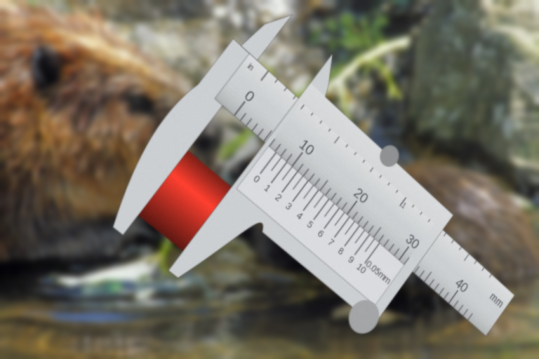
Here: 7.2 (mm)
